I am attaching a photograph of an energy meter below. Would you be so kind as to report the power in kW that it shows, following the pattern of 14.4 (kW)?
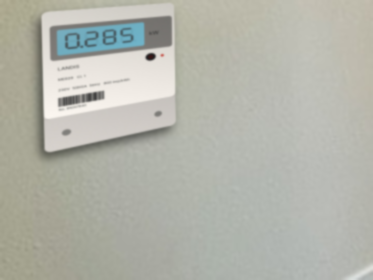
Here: 0.285 (kW)
